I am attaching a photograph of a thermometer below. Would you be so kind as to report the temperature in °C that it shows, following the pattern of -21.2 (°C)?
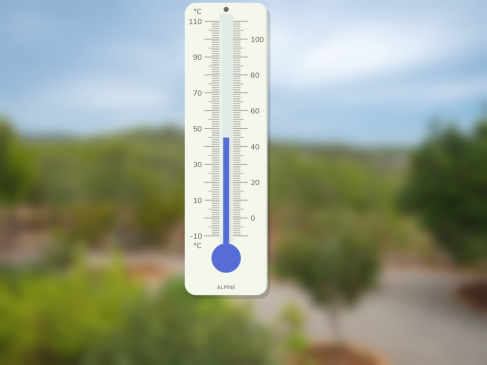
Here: 45 (°C)
